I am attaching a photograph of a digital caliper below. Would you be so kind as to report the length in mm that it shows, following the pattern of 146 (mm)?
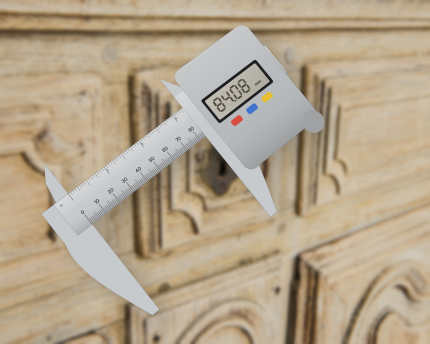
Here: 84.08 (mm)
